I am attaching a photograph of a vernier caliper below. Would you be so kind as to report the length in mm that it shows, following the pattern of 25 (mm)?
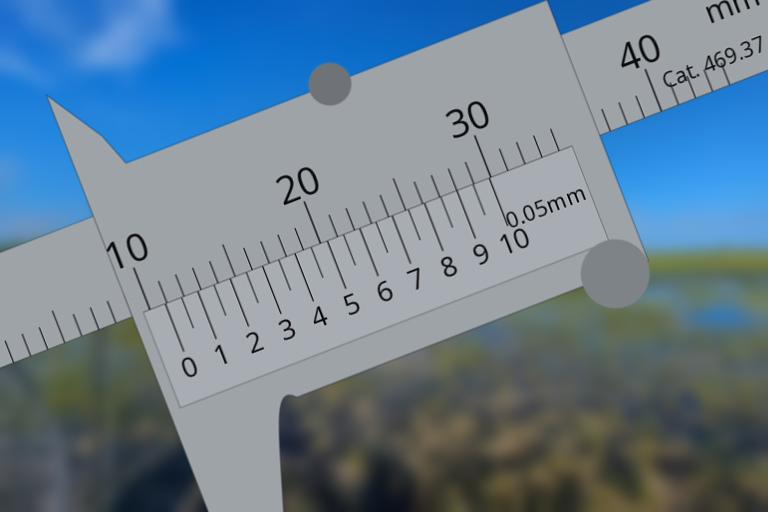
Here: 10.9 (mm)
